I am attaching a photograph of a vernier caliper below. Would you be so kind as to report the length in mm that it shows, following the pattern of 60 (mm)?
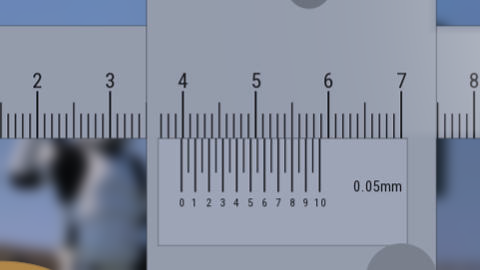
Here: 39.8 (mm)
